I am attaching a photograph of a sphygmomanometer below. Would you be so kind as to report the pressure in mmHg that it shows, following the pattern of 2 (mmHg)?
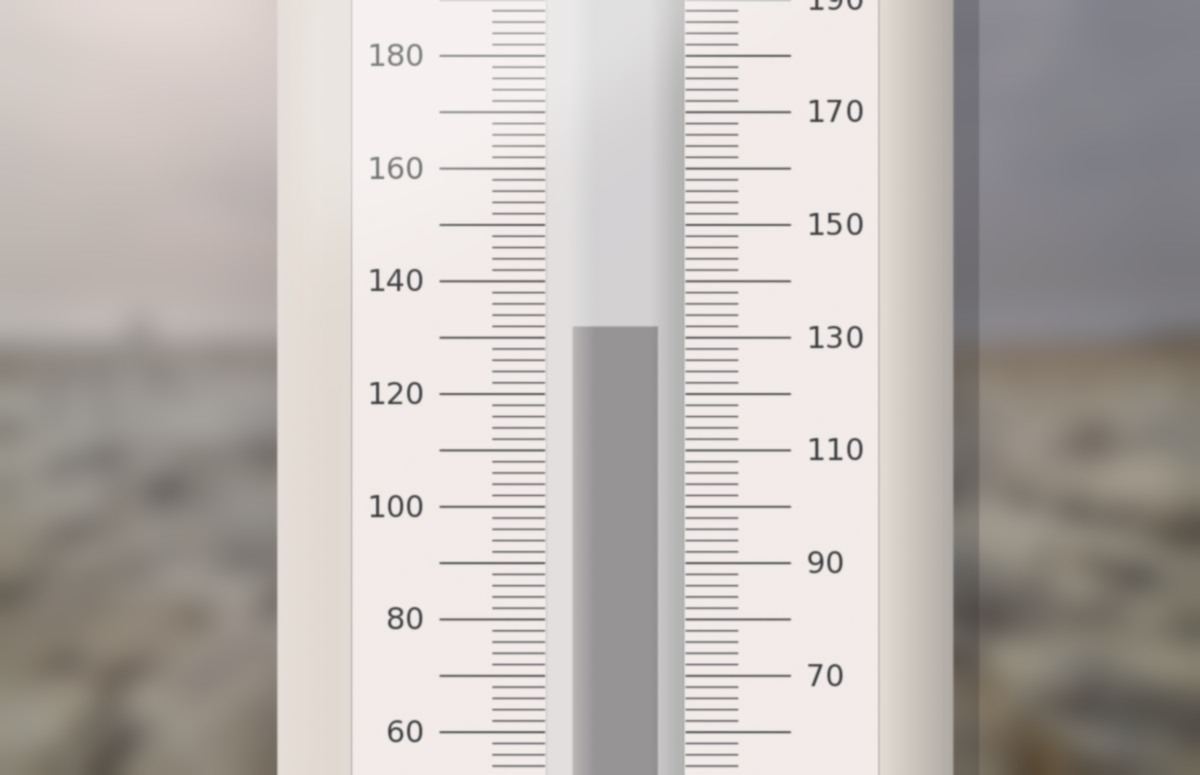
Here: 132 (mmHg)
